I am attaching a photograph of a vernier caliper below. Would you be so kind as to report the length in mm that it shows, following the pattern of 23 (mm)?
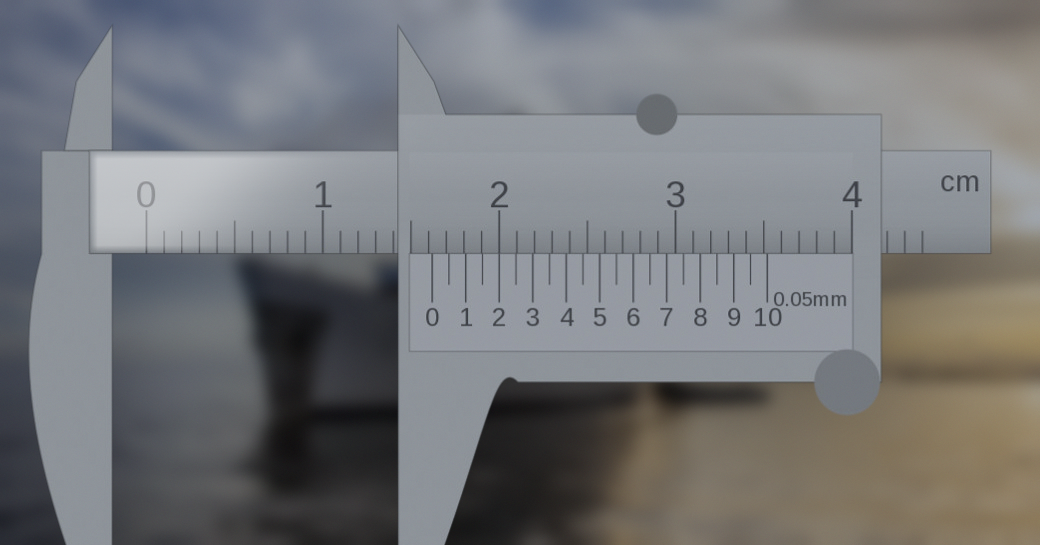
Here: 16.2 (mm)
